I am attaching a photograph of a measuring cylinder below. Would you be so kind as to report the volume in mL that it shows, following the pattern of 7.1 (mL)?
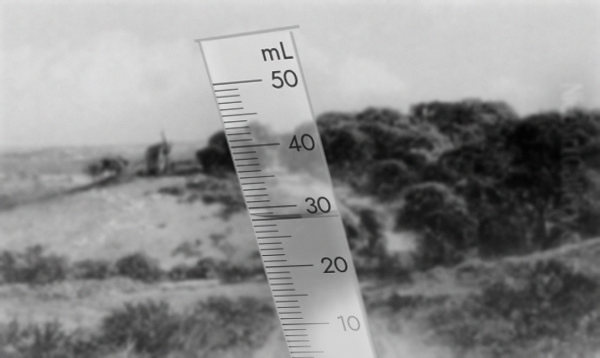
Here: 28 (mL)
